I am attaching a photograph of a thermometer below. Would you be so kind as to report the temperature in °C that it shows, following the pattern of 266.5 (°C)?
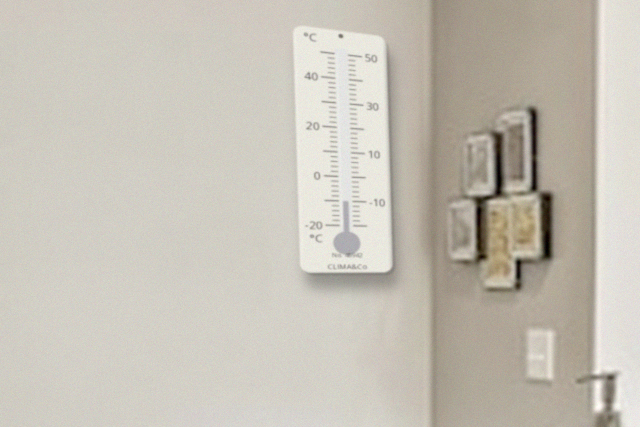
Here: -10 (°C)
